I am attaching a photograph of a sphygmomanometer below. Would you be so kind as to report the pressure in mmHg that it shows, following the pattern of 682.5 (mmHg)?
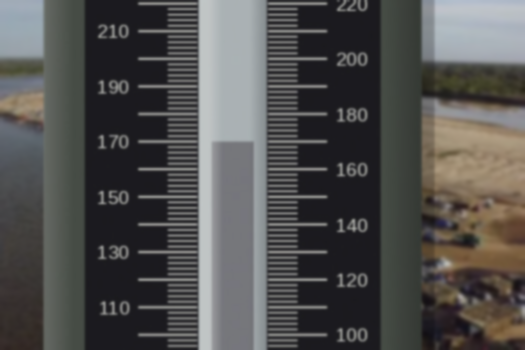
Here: 170 (mmHg)
